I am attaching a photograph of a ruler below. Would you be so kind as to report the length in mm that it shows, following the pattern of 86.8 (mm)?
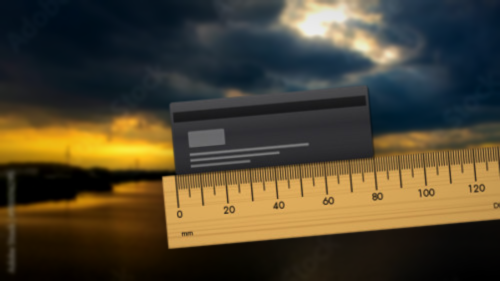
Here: 80 (mm)
